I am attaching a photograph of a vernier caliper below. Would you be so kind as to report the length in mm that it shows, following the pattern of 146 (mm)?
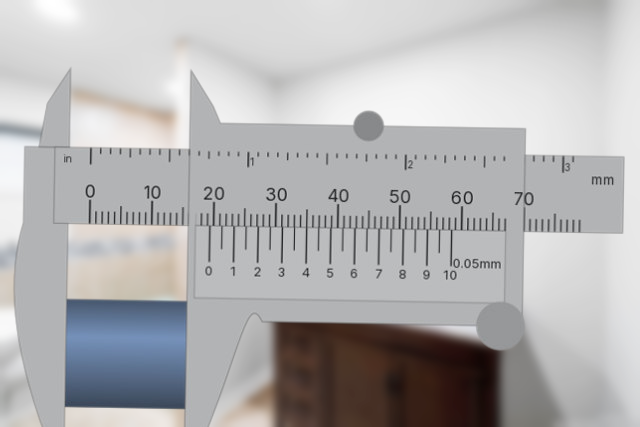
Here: 19.4 (mm)
